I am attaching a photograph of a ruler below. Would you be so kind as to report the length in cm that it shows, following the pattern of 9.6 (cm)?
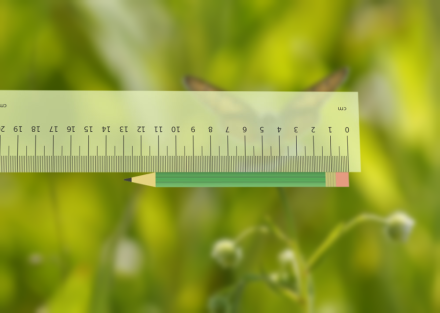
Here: 13 (cm)
